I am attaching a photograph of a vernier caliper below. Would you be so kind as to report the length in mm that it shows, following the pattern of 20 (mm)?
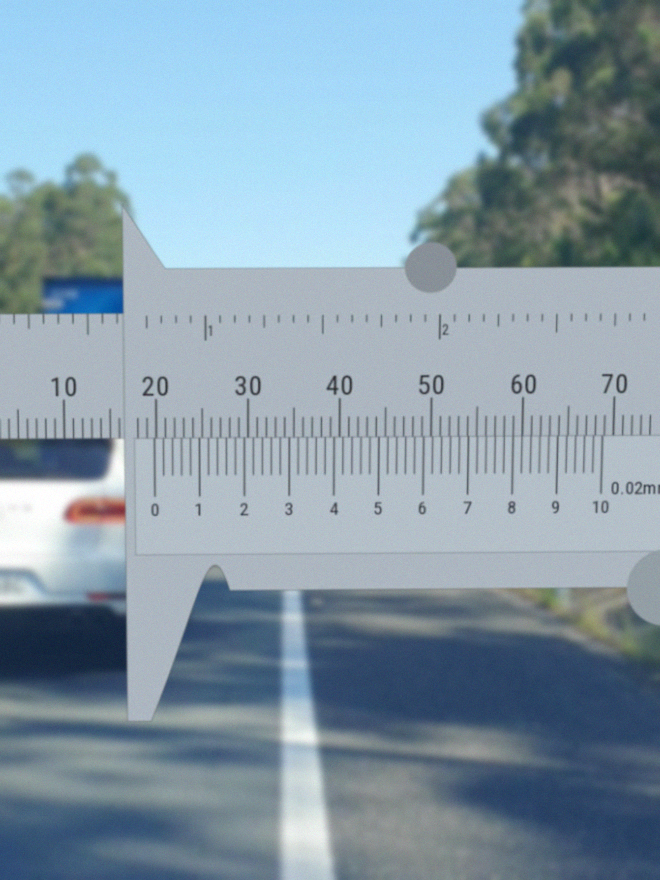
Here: 19.8 (mm)
